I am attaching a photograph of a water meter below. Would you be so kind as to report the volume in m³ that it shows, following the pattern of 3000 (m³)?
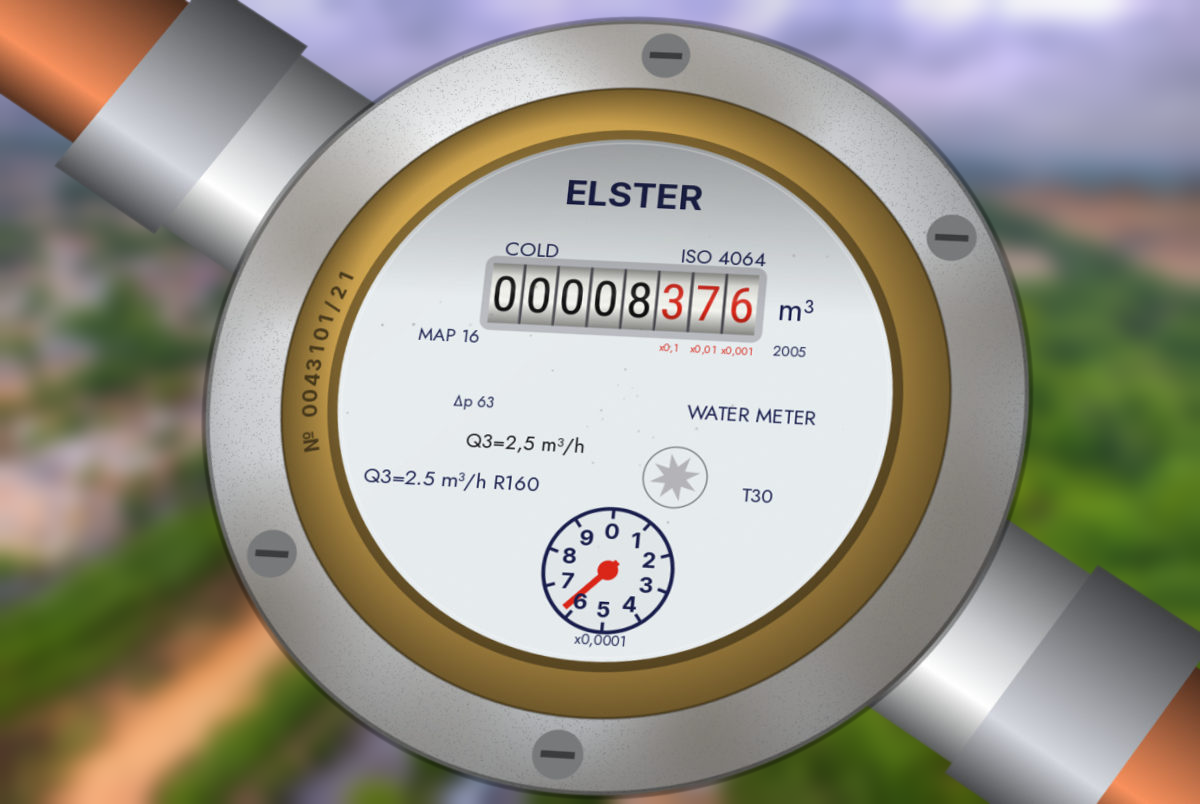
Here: 8.3766 (m³)
